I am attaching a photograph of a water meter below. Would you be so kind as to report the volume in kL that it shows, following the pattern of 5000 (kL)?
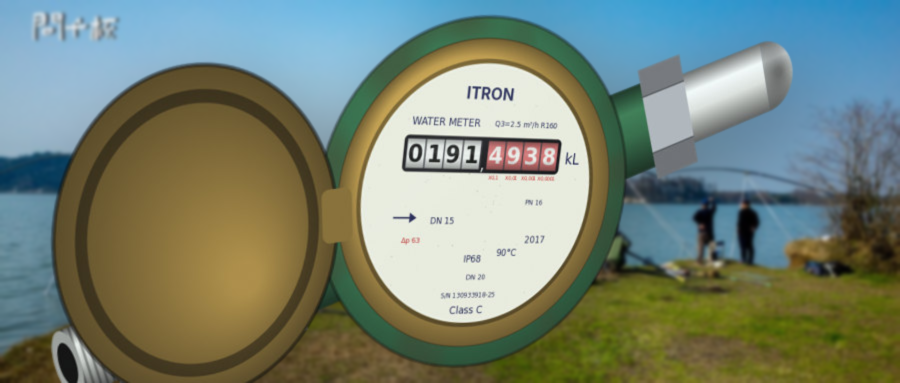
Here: 191.4938 (kL)
